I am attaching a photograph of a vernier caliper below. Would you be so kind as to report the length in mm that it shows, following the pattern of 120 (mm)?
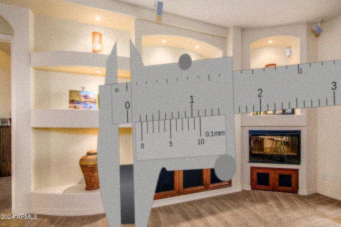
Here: 2.2 (mm)
